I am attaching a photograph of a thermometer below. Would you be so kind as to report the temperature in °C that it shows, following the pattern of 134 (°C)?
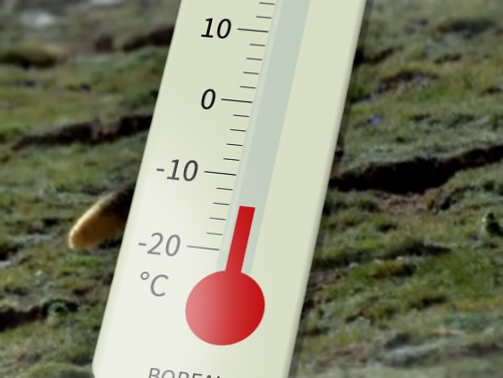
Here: -14 (°C)
